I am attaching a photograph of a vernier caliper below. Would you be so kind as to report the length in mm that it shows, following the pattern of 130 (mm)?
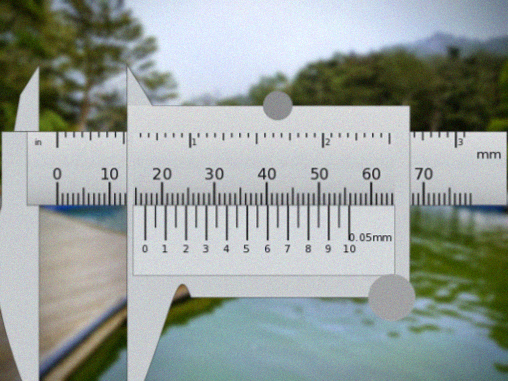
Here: 16.8 (mm)
